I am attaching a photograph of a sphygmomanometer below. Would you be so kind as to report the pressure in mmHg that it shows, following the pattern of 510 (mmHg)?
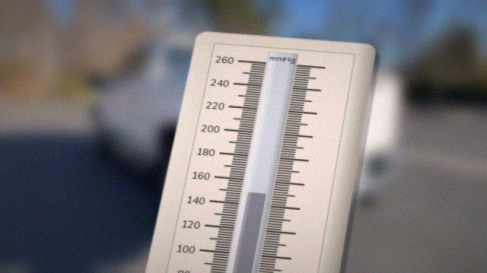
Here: 150 (mmHg)
